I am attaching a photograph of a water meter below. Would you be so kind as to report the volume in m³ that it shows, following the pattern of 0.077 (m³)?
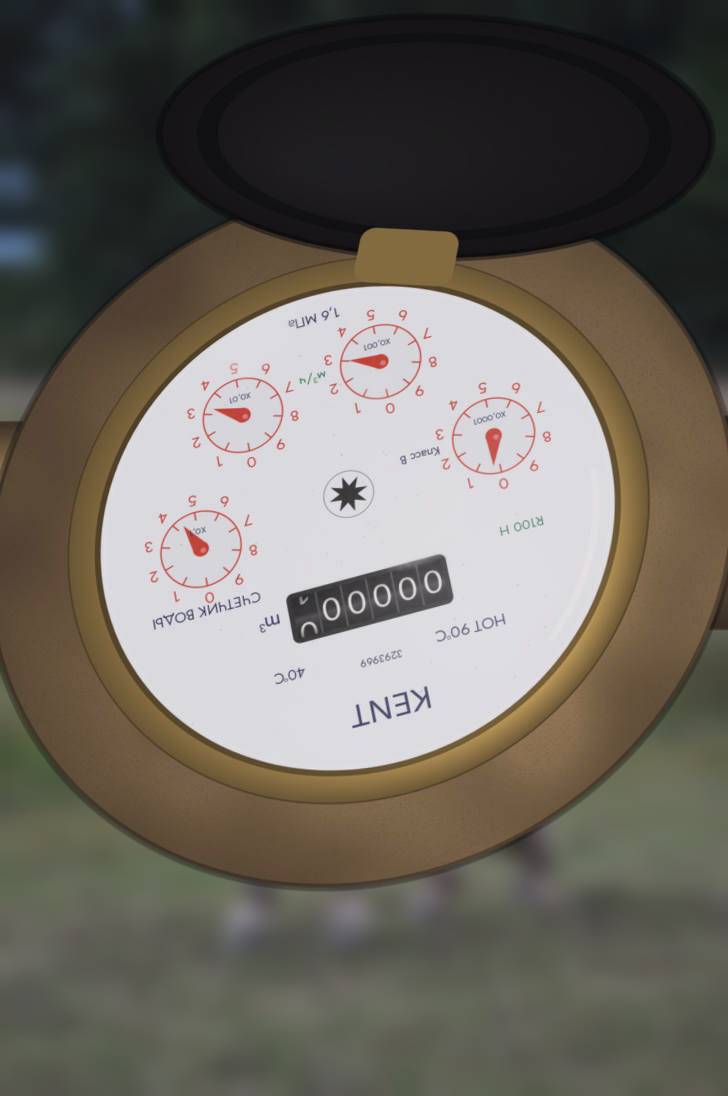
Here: 0.4330 (m³)
